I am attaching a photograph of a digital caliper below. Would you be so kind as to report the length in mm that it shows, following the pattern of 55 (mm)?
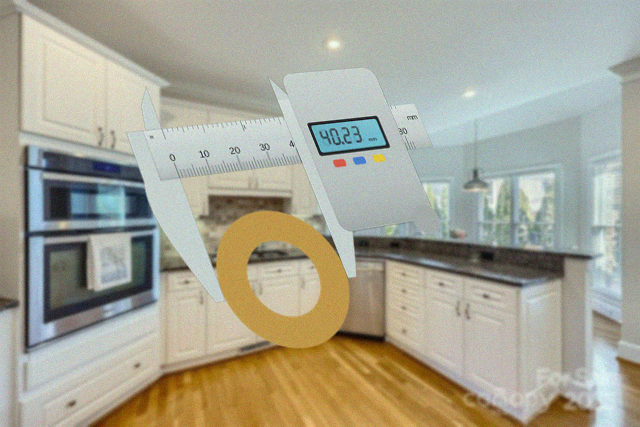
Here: 40.23 (mm)
